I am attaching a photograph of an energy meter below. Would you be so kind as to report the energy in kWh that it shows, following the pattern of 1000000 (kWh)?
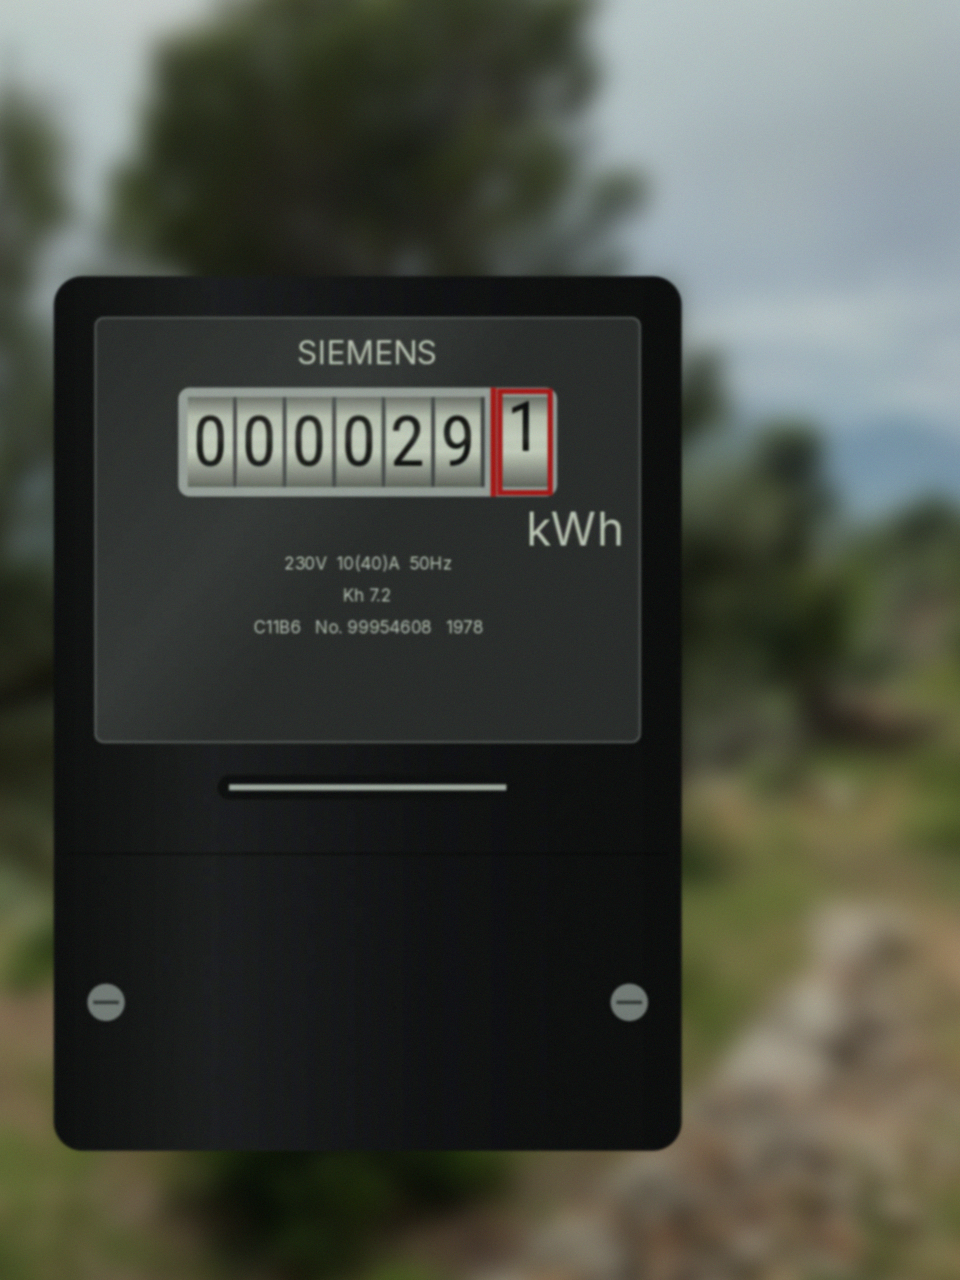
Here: 29.1 (kWh)
